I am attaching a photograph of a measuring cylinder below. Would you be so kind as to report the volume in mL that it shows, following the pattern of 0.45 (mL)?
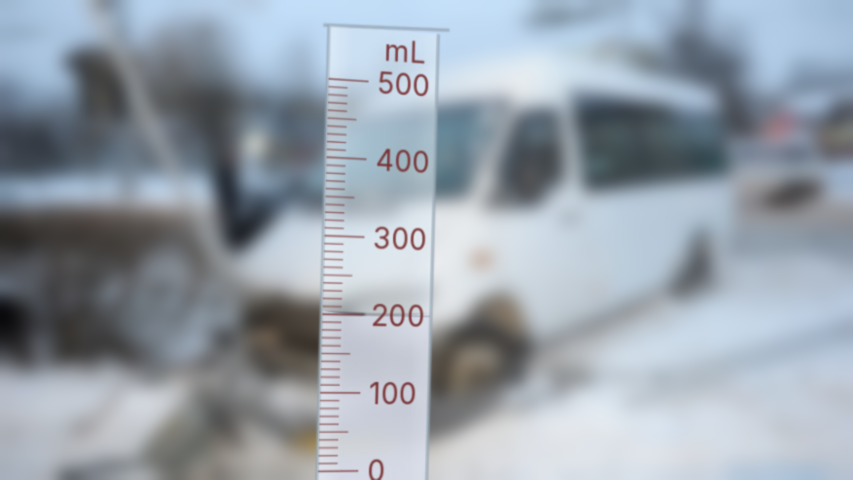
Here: 200 (mL)
